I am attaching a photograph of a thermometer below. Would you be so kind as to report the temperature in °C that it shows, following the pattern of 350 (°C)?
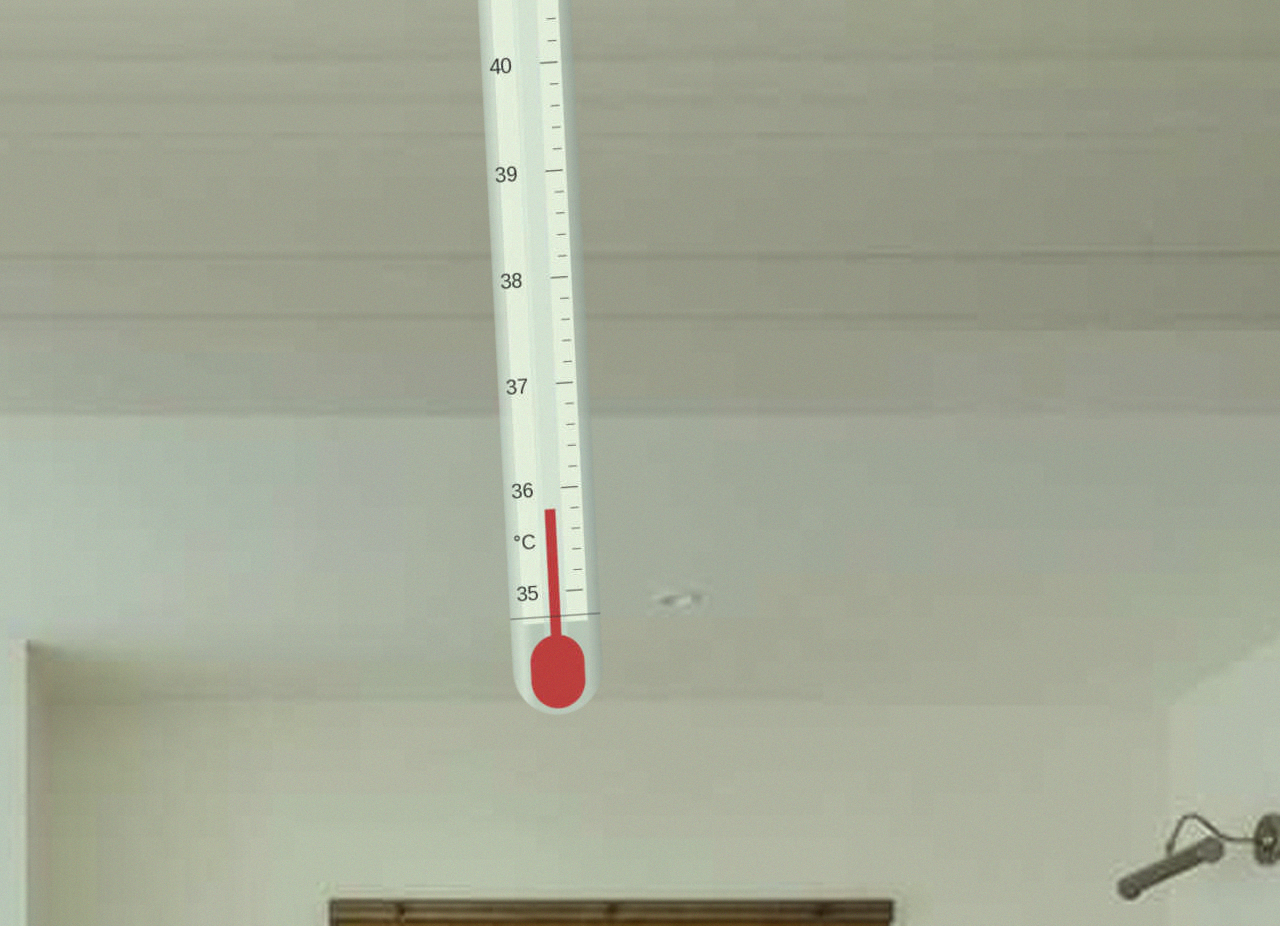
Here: 35.8 (°C)
